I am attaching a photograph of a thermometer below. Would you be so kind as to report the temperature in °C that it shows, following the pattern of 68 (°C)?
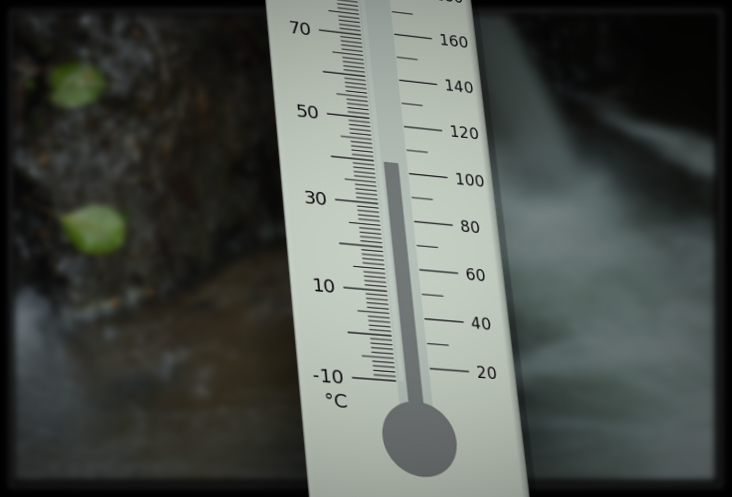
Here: 40 (°C)
